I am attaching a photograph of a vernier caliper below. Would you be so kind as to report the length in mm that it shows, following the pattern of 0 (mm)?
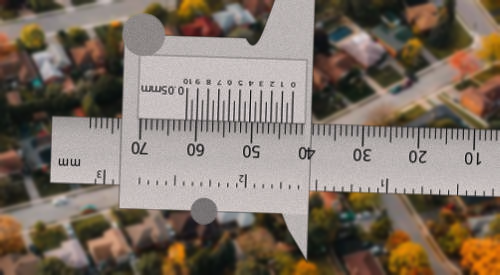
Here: 42.8 (mm)
